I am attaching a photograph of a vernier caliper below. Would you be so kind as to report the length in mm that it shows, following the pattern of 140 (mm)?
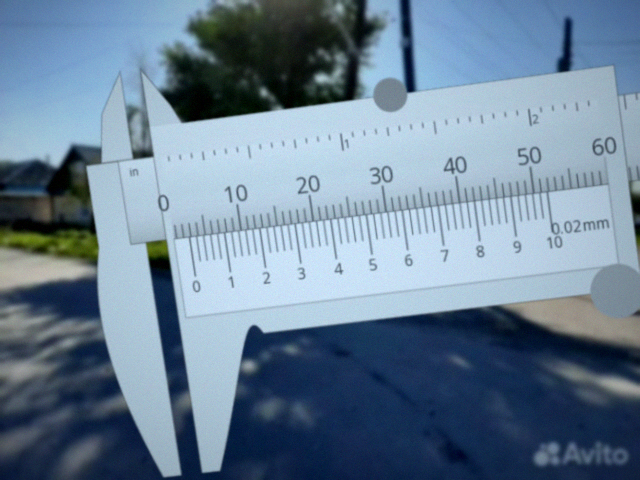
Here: 2.8 (mm)
